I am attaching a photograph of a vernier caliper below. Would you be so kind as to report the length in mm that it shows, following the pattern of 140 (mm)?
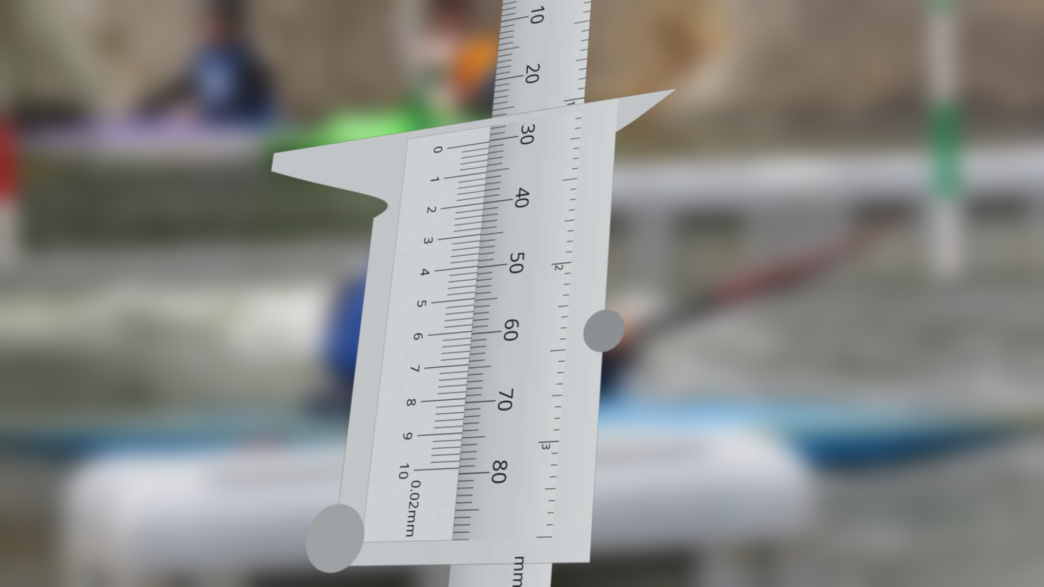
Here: 30.2 (mm)
